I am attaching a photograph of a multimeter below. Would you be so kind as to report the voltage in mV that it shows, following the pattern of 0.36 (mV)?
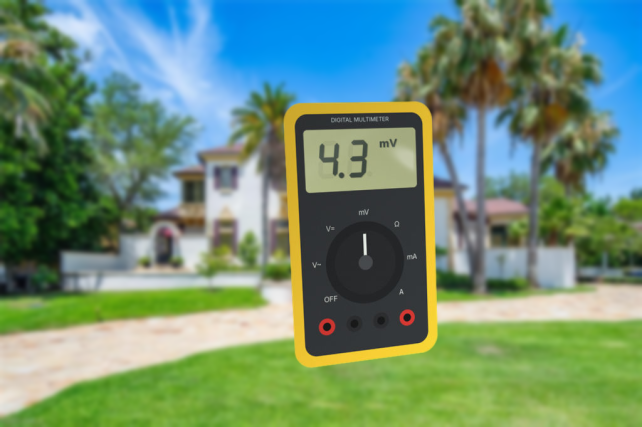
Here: 4.3 (mV)
